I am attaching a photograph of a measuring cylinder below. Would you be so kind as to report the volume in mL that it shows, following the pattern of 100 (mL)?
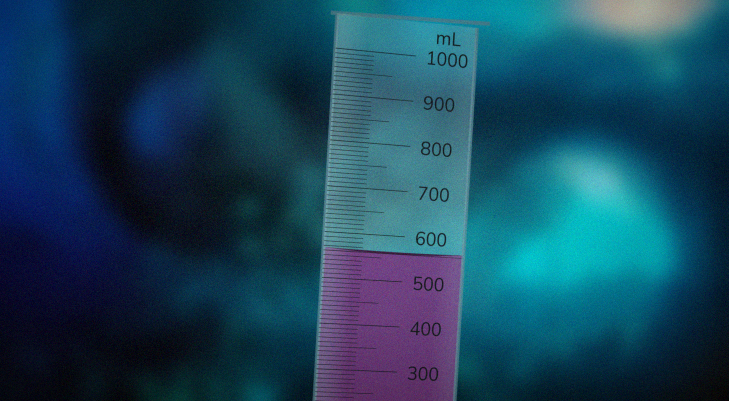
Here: 560 (mL)
